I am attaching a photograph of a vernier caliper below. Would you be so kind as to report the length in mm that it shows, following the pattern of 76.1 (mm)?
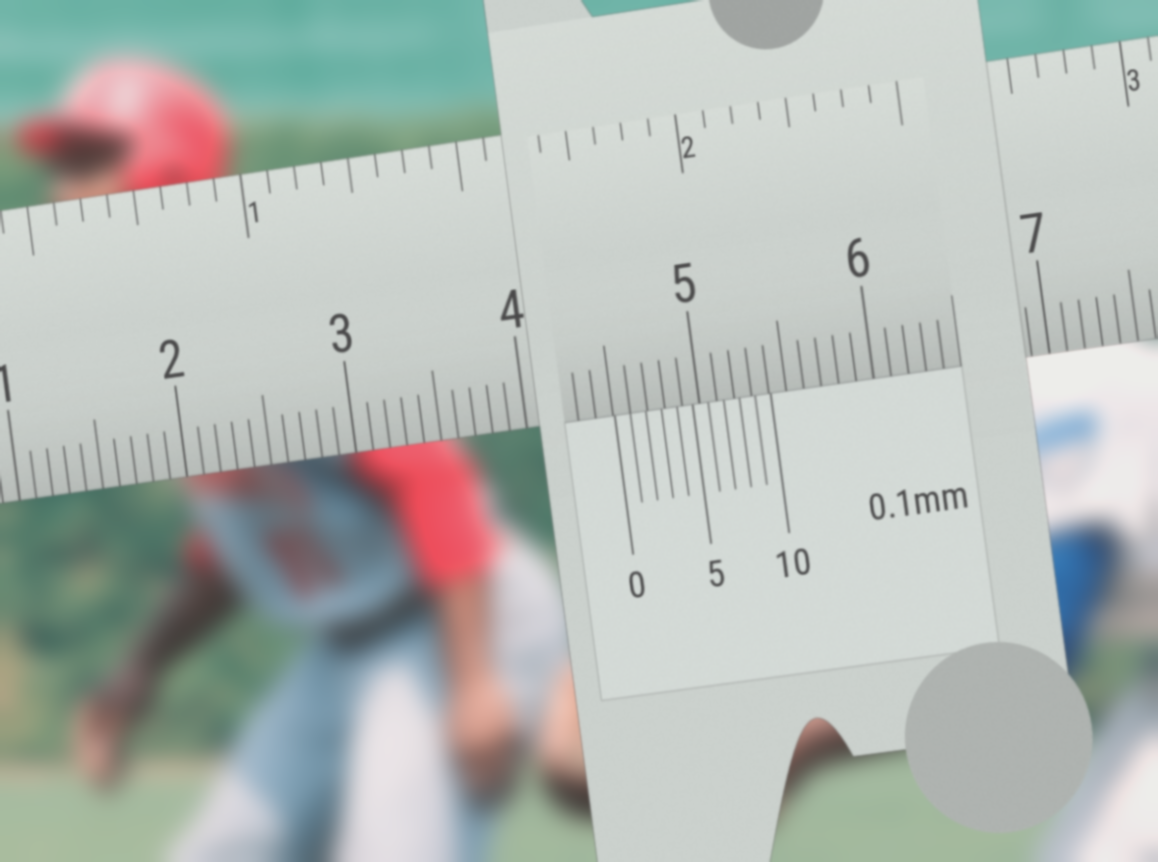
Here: 45.1 (mm)
